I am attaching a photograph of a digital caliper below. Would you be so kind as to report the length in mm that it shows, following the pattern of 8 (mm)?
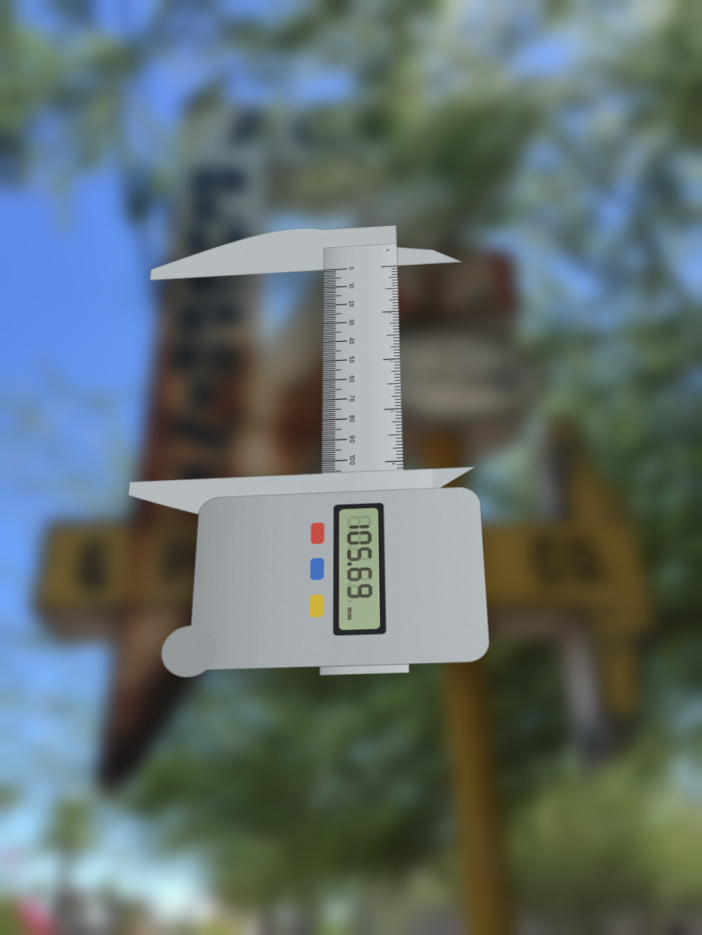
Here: 105.69 (mm)
